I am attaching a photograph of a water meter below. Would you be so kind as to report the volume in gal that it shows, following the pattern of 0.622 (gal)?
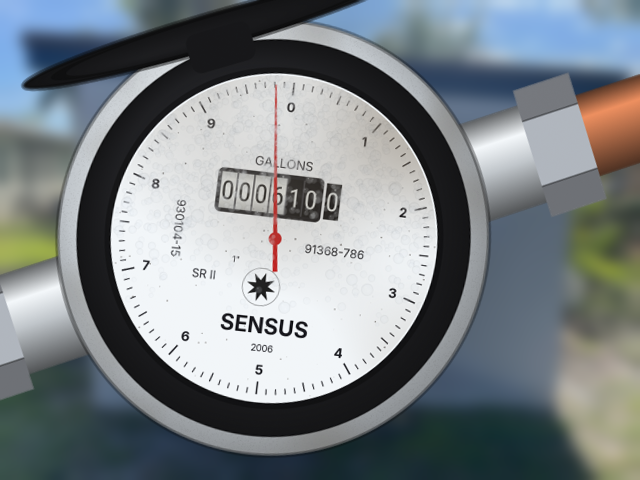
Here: 6099.8 (gal)
